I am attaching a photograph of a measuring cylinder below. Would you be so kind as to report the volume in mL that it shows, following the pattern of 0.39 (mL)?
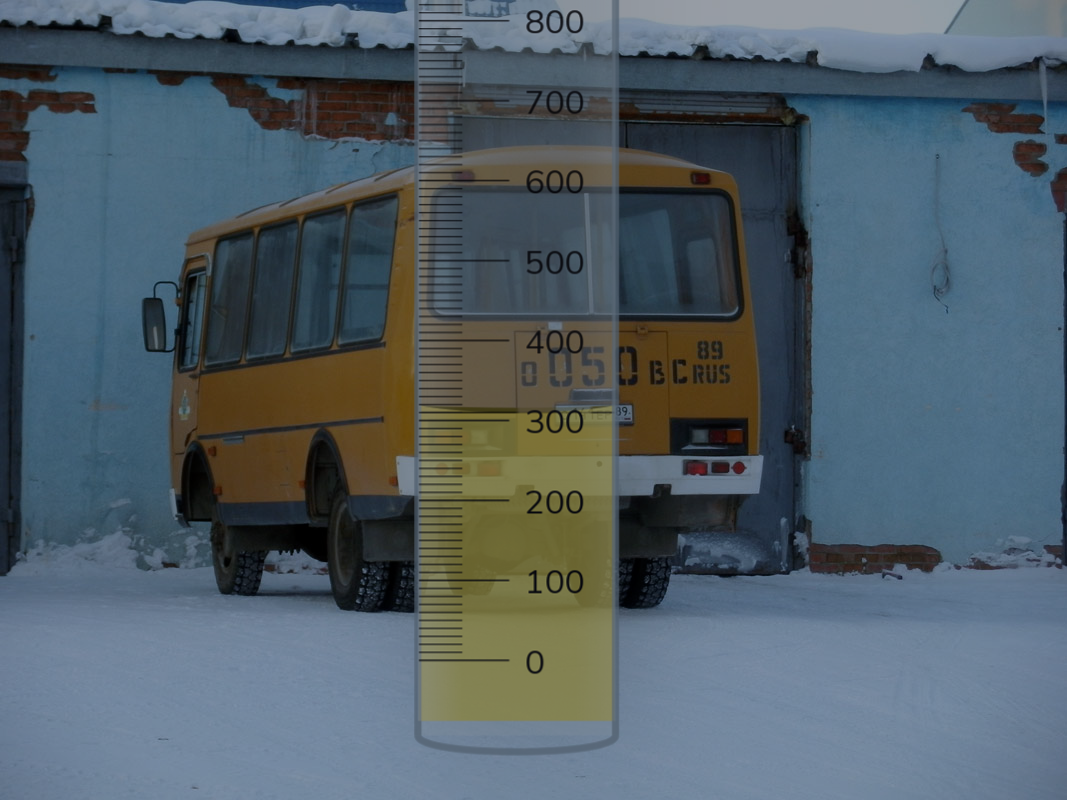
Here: 310 (mL)
